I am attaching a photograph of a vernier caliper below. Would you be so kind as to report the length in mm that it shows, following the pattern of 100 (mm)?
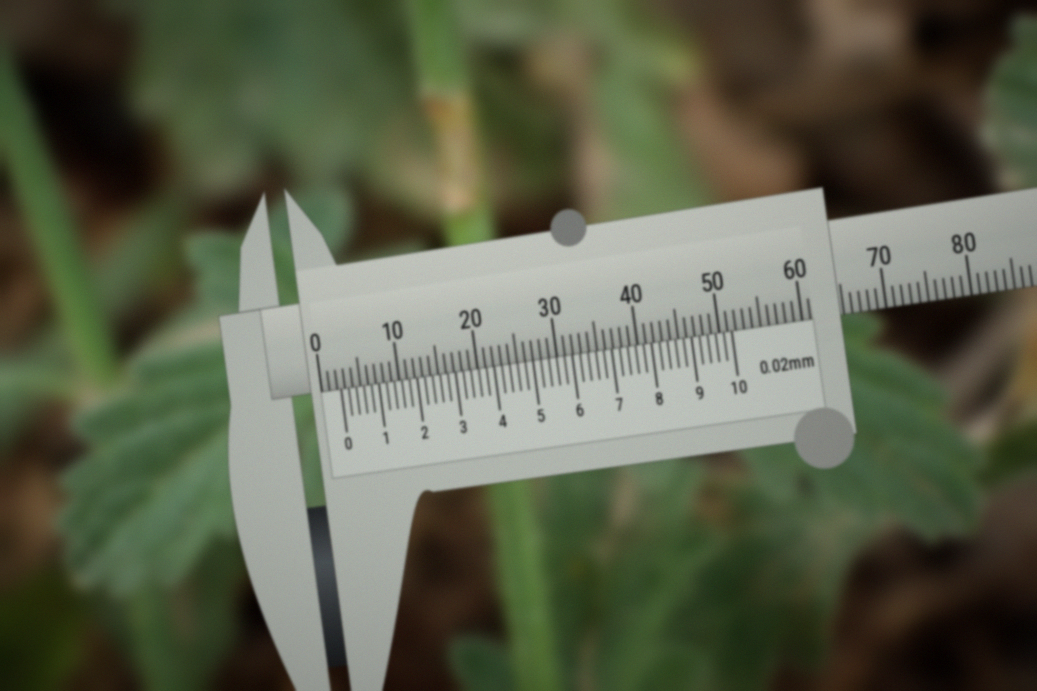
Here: 2.5 (mm)
